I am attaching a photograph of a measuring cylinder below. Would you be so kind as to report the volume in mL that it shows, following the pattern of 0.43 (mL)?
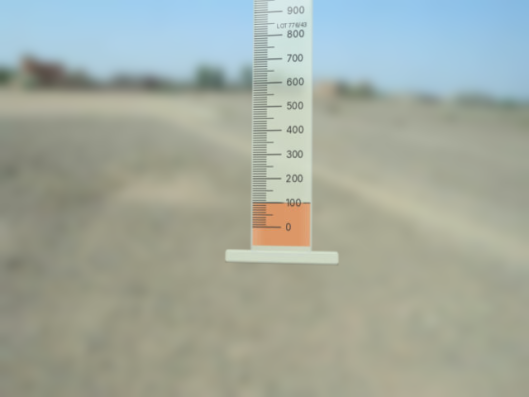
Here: 100 (mL)
